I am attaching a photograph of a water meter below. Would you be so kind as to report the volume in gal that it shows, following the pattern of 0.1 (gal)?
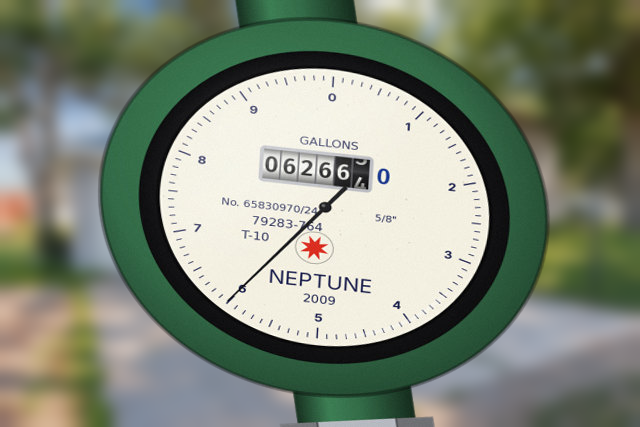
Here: 626636.0 (gal)
